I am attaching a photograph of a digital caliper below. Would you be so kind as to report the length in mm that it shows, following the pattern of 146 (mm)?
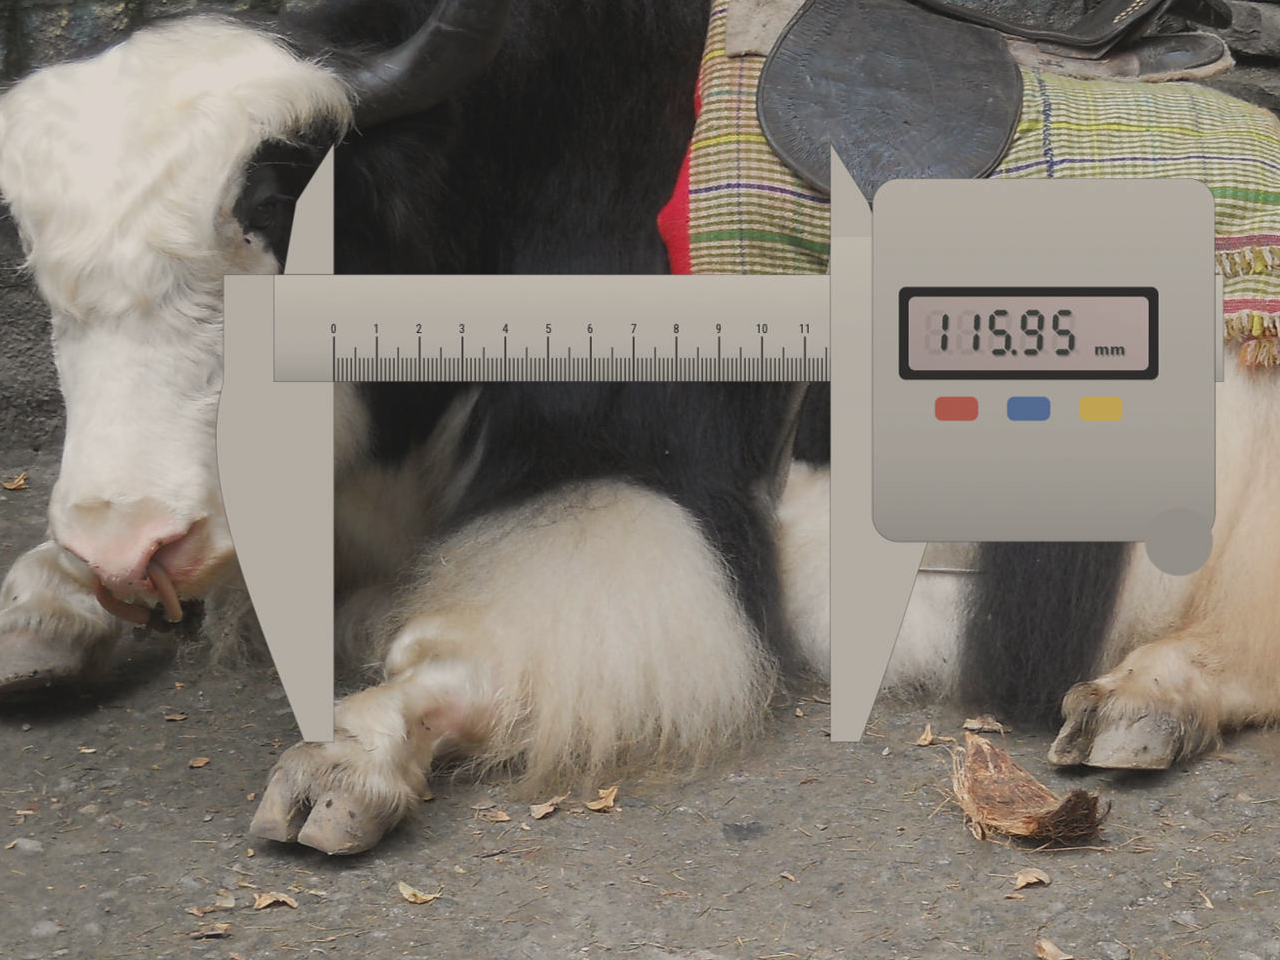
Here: 115.95 (mm)
